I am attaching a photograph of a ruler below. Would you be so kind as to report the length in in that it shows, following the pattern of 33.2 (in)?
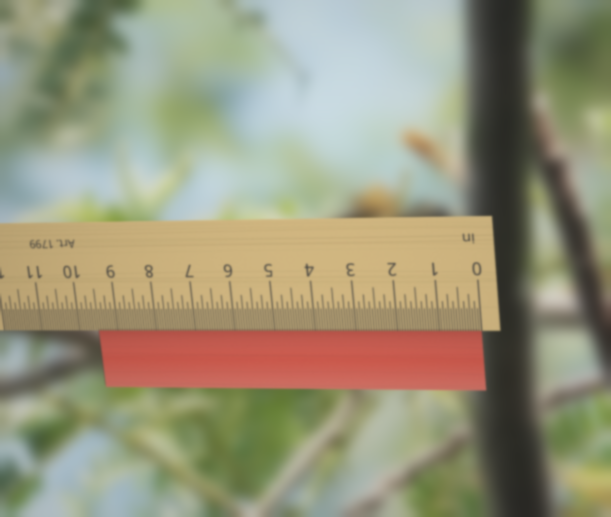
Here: 9.5 (in)
